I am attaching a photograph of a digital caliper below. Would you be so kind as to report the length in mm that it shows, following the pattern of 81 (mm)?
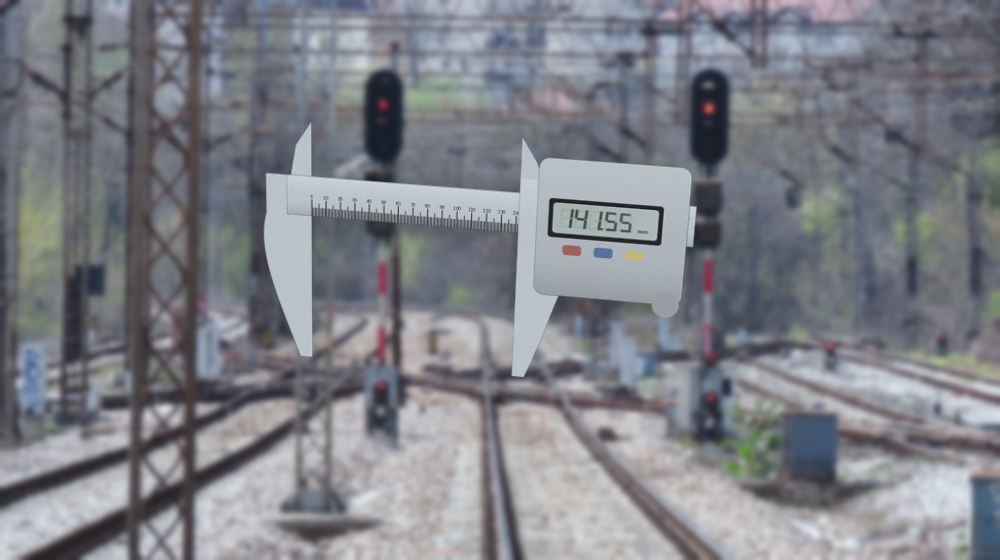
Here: 141.55 (mm)
